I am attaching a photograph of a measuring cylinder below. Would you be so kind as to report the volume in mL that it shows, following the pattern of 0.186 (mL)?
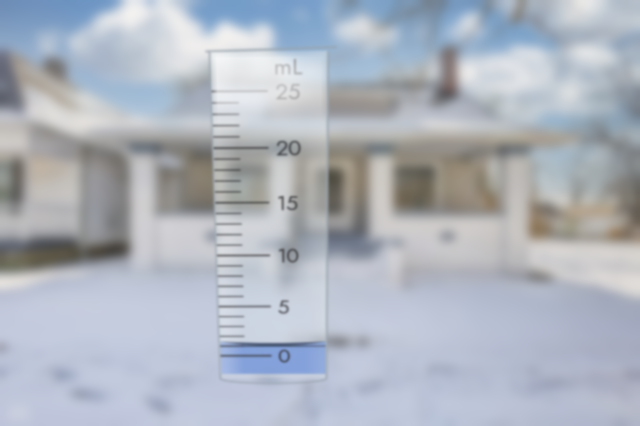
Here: 1 (mL)
